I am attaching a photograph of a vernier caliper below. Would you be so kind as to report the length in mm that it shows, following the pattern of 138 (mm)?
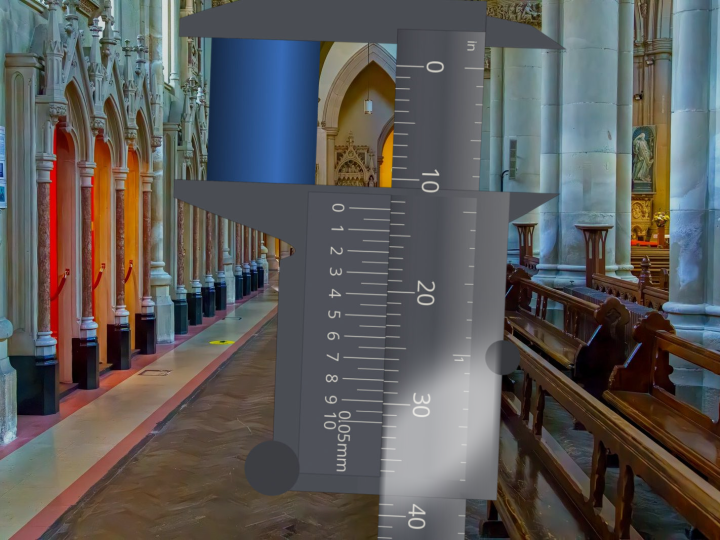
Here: 12.7 (mm)
